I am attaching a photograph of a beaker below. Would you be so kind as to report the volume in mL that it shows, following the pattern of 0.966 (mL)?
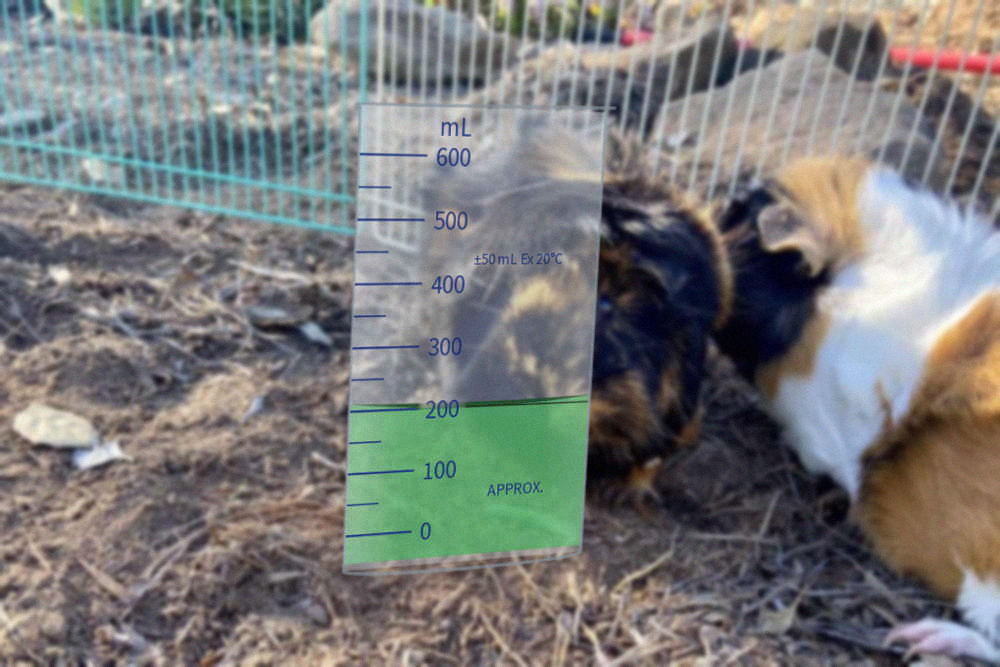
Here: 200 (mL)
